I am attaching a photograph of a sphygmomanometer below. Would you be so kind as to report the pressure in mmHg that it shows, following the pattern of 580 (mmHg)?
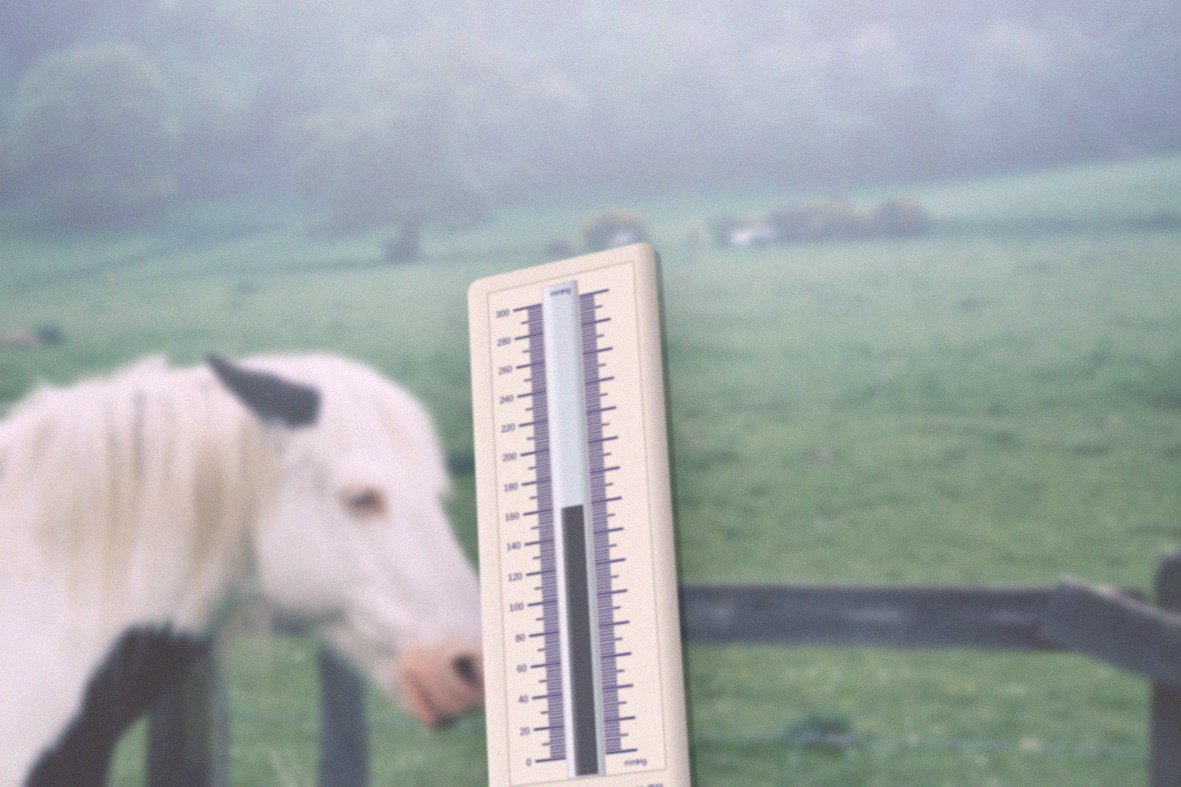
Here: 160 (mmHg)
